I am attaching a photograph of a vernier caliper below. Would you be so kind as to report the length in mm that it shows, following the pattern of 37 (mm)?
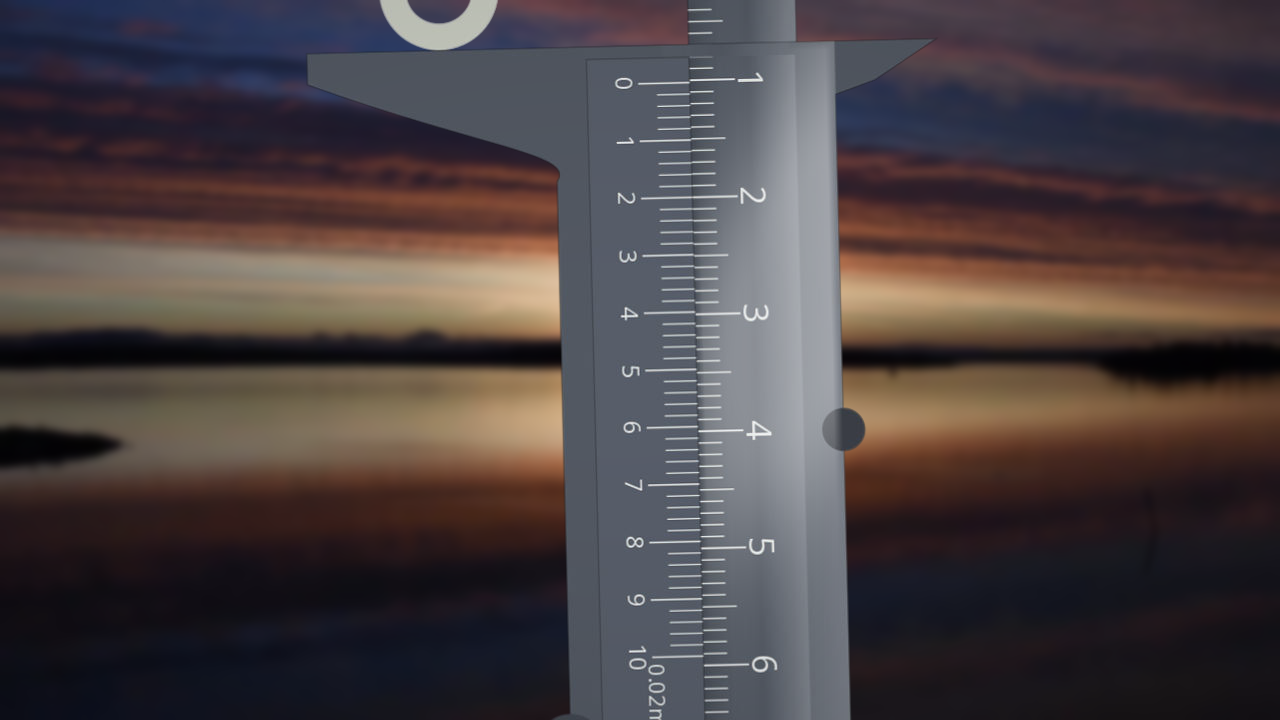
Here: 10.2 (mm)
